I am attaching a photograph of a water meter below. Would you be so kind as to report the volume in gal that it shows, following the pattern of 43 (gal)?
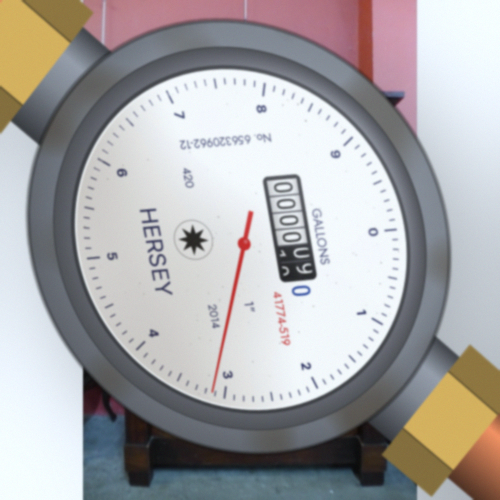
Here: 93.1 (gal)
